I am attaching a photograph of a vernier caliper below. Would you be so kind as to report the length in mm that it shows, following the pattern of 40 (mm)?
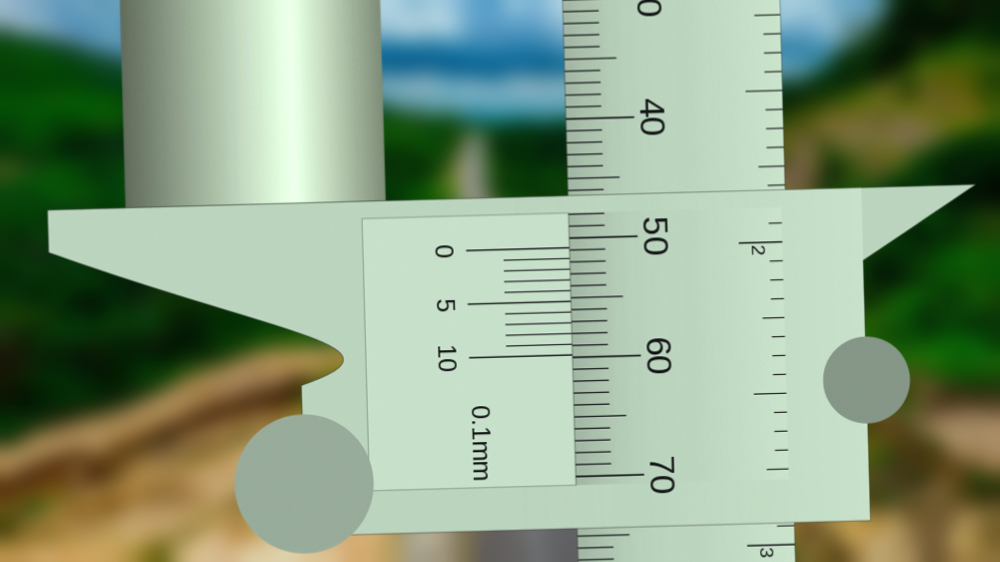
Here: 50.8 (mm)
